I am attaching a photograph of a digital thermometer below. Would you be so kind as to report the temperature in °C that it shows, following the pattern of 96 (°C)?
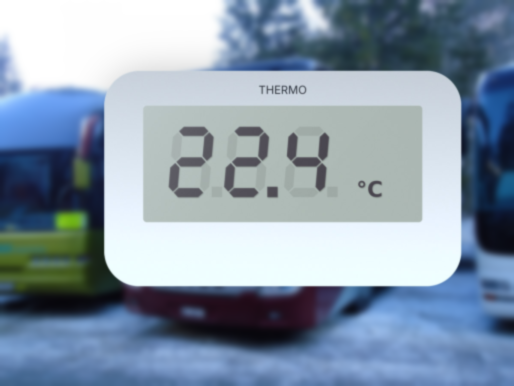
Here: 22.4 (°C)
